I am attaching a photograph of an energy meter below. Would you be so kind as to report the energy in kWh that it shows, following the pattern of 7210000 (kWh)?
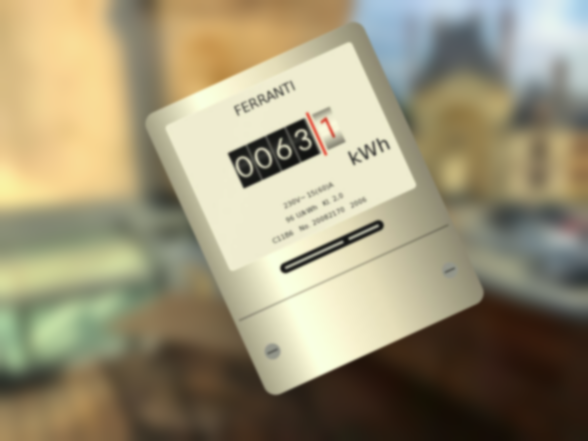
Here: 63.1 (kWh)
